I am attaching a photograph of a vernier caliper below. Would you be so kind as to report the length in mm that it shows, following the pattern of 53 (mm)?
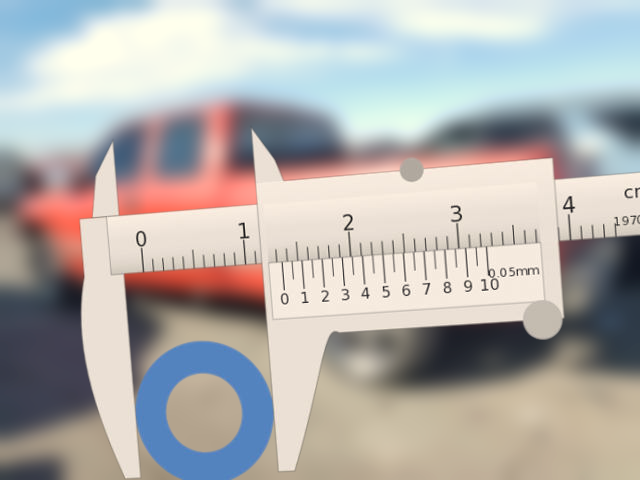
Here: 13.5 (mm)
